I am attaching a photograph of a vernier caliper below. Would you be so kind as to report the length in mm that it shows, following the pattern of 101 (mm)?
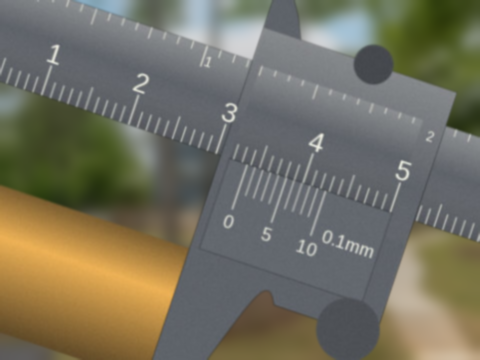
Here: 33.6 (mm)
